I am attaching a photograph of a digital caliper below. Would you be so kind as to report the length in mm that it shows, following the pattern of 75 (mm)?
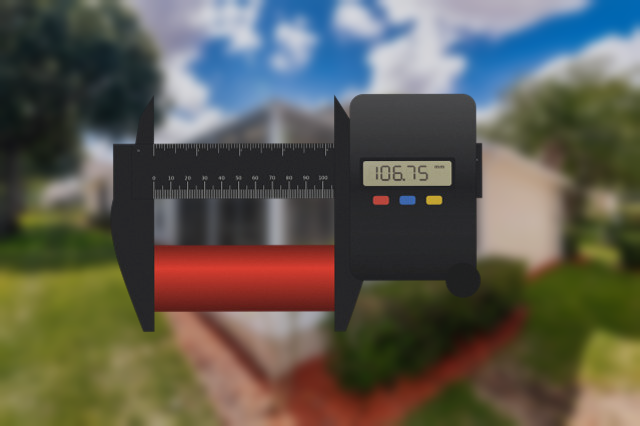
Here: 106.75 (mm)
